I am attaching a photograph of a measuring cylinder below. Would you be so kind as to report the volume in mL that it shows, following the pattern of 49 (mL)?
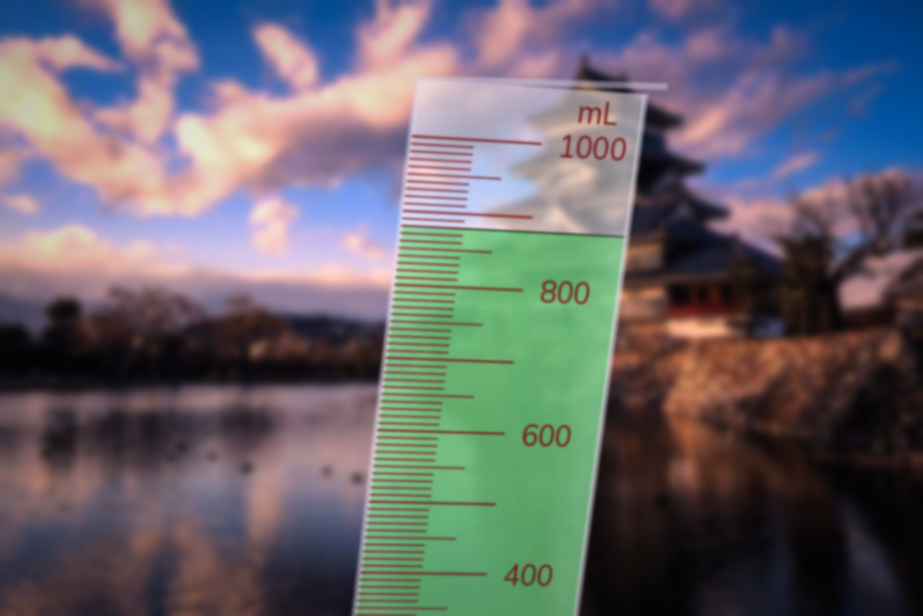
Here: 880 (mL)
